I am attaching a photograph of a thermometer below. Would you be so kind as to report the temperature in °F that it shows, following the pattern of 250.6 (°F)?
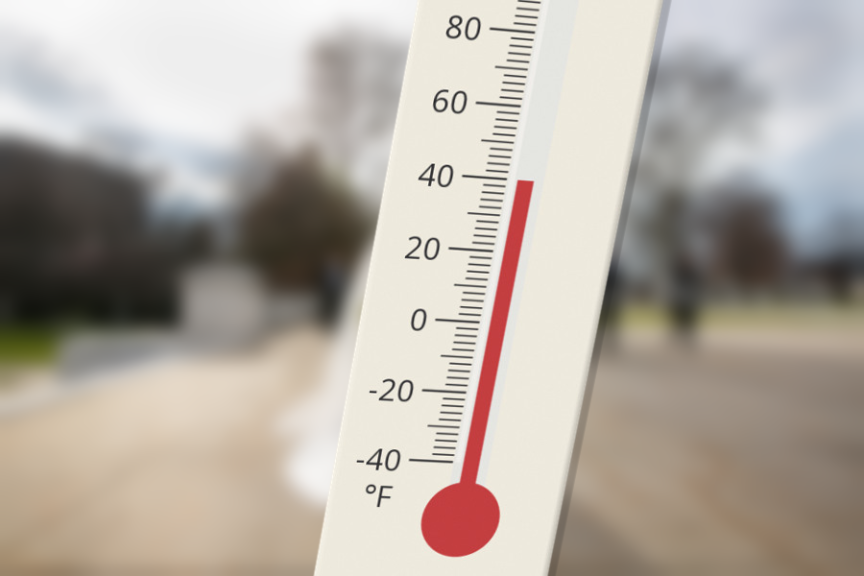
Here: 40 (°F)
